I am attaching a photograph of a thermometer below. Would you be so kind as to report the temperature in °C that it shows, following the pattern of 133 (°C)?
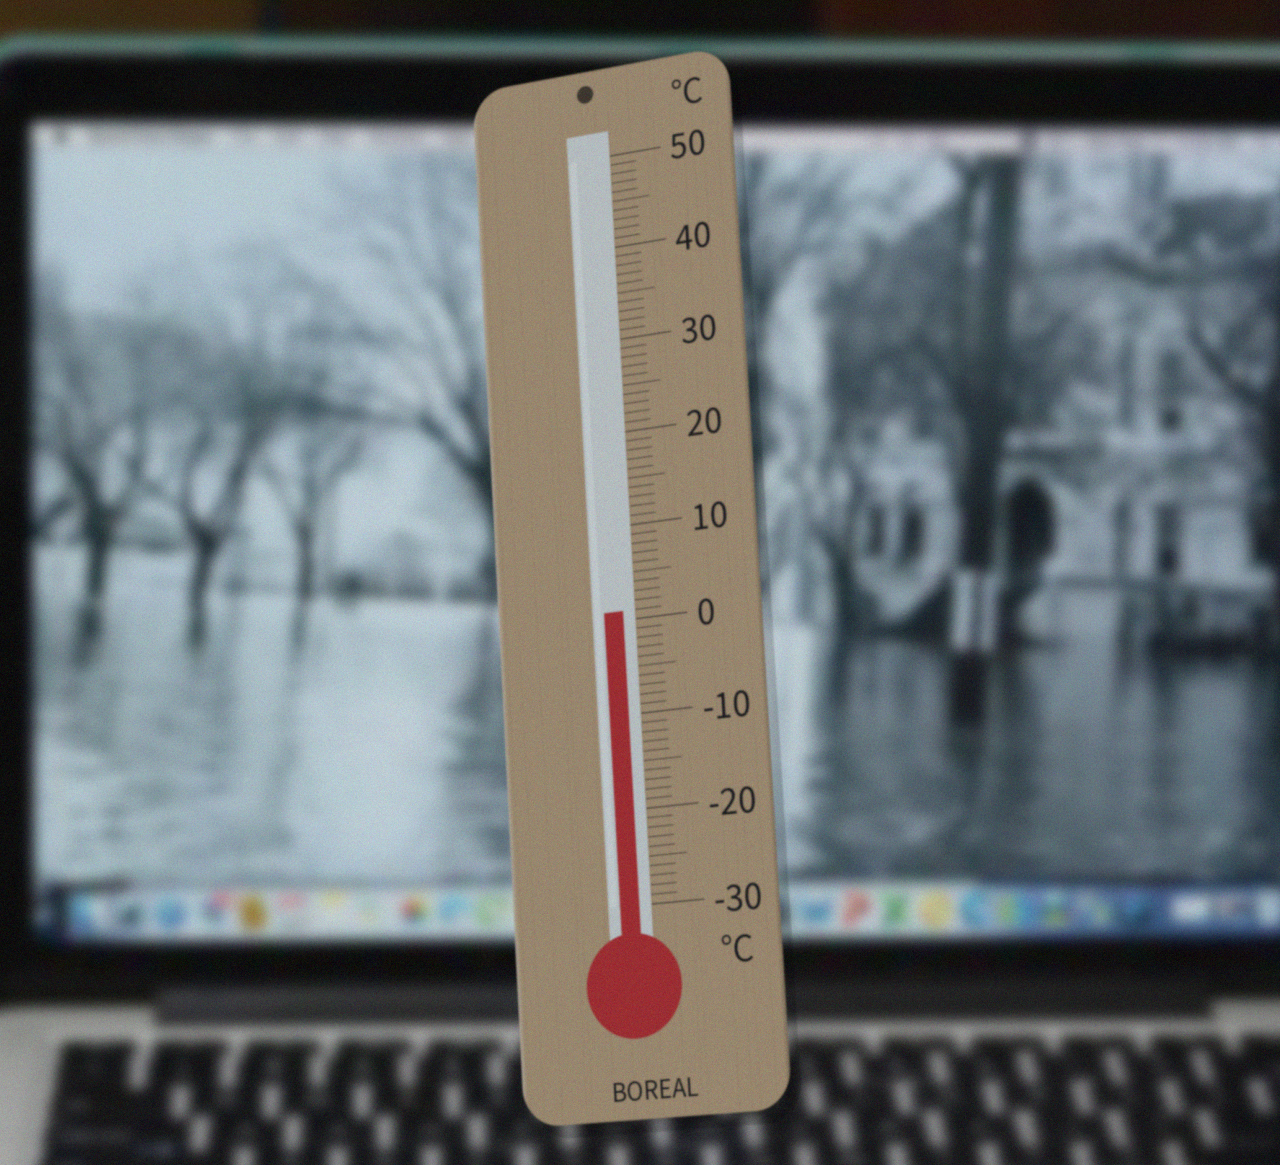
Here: 1 (°C)
